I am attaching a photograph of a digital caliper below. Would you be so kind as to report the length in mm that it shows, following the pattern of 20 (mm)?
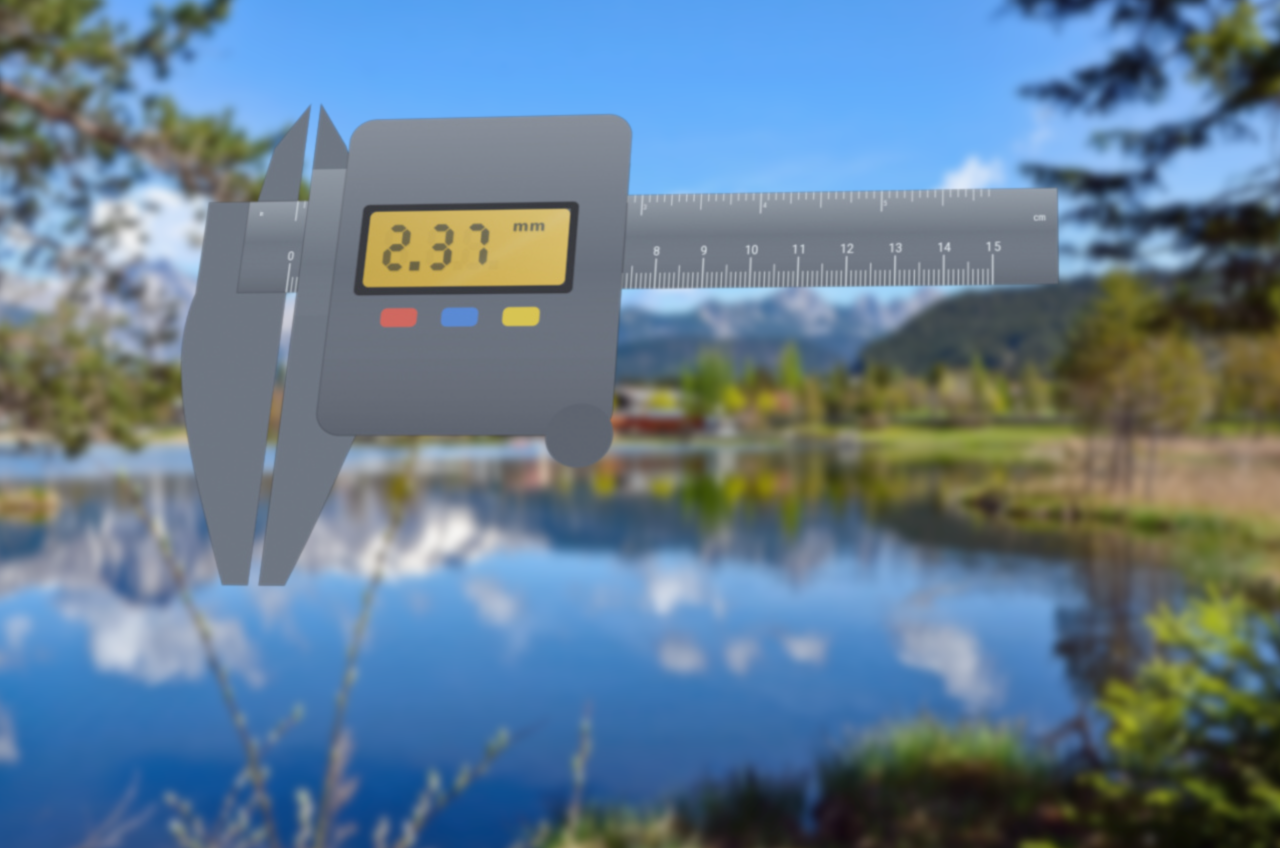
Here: 2.37 (mm)
